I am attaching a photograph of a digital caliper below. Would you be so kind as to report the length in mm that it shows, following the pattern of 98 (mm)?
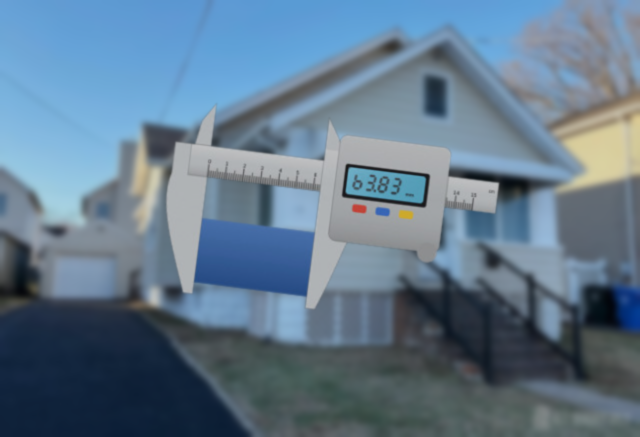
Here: 63.83 (mm)
